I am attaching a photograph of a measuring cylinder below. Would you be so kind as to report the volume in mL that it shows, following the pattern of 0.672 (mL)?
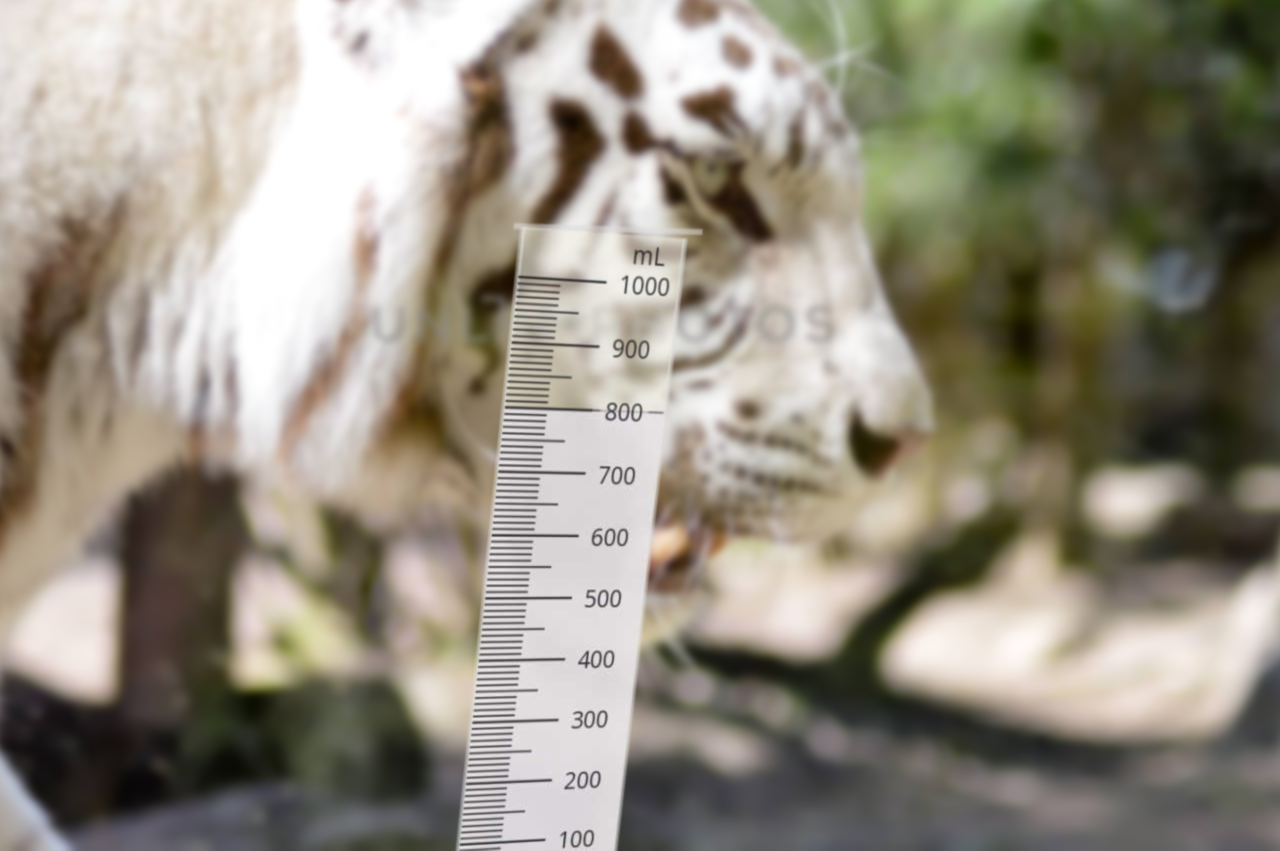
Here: 800 (mL)
